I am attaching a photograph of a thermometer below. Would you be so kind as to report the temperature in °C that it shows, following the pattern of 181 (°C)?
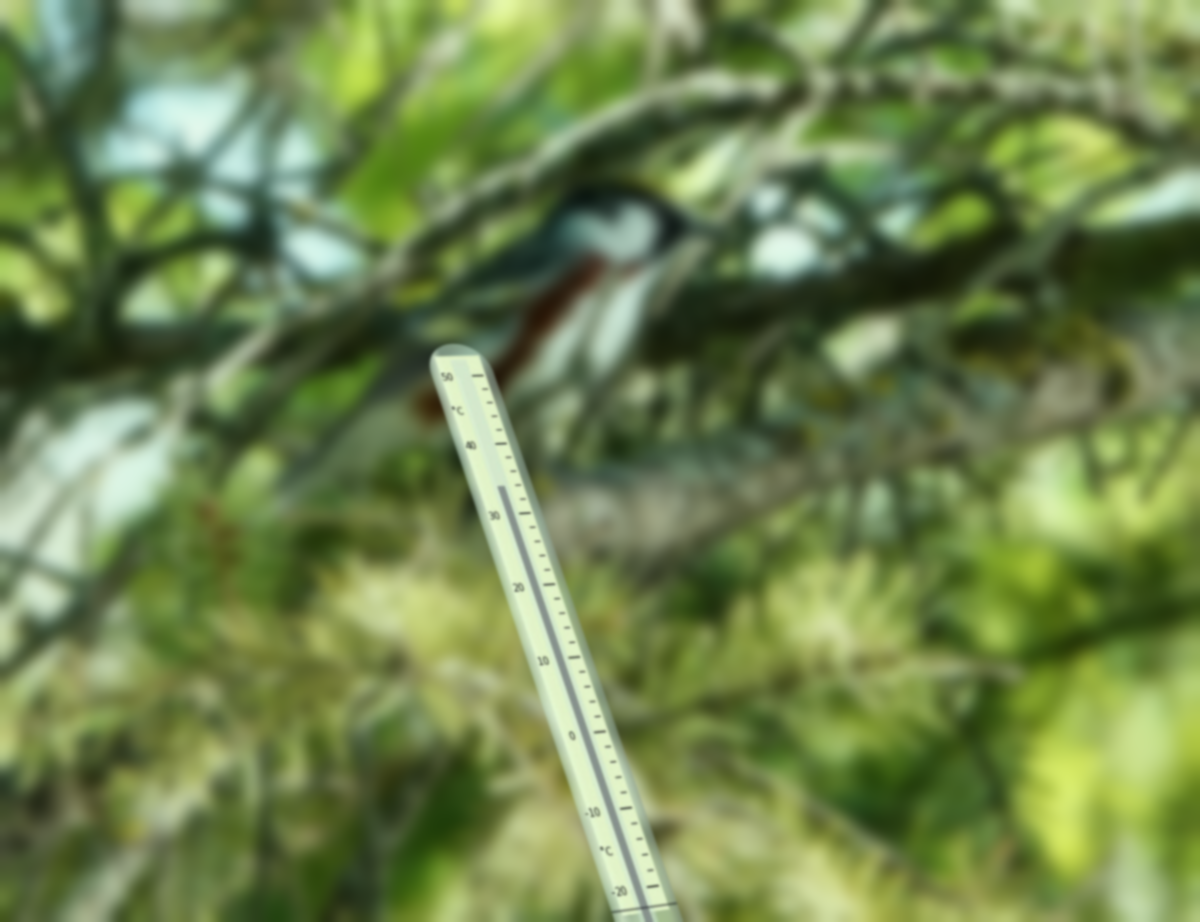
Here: 34 (°C)
